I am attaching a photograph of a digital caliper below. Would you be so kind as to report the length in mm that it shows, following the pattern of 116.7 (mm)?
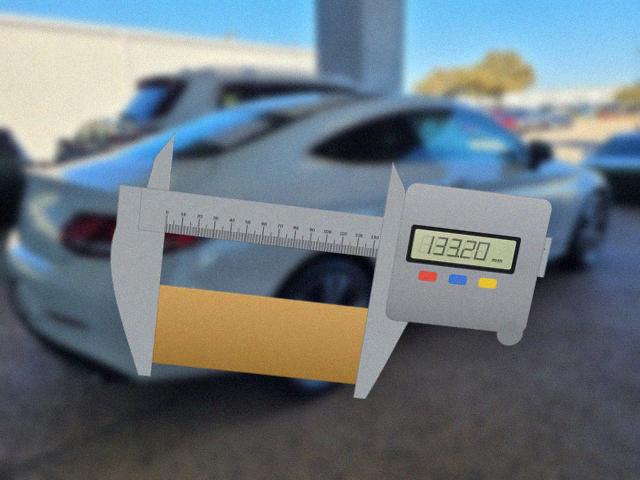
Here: 133.20 (mm)
